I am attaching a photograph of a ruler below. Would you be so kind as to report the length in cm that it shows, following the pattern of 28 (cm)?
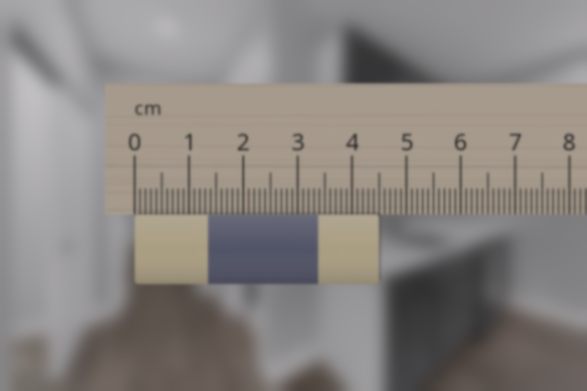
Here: 4.5 (cm)
